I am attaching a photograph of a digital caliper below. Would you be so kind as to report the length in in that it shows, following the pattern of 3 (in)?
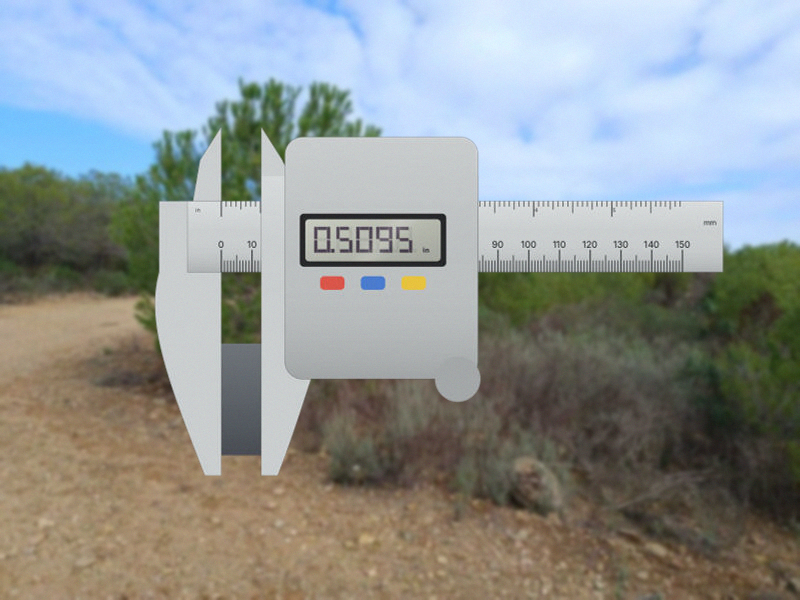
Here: 0.5095 (in)
